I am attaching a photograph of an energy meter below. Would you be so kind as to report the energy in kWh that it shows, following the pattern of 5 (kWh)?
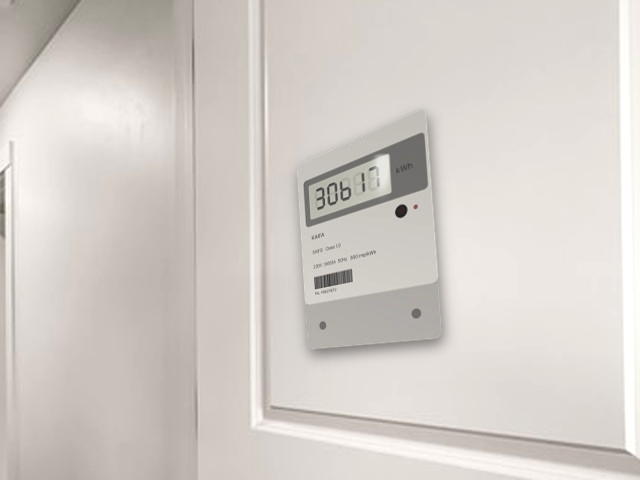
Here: 30617 (kWh)
